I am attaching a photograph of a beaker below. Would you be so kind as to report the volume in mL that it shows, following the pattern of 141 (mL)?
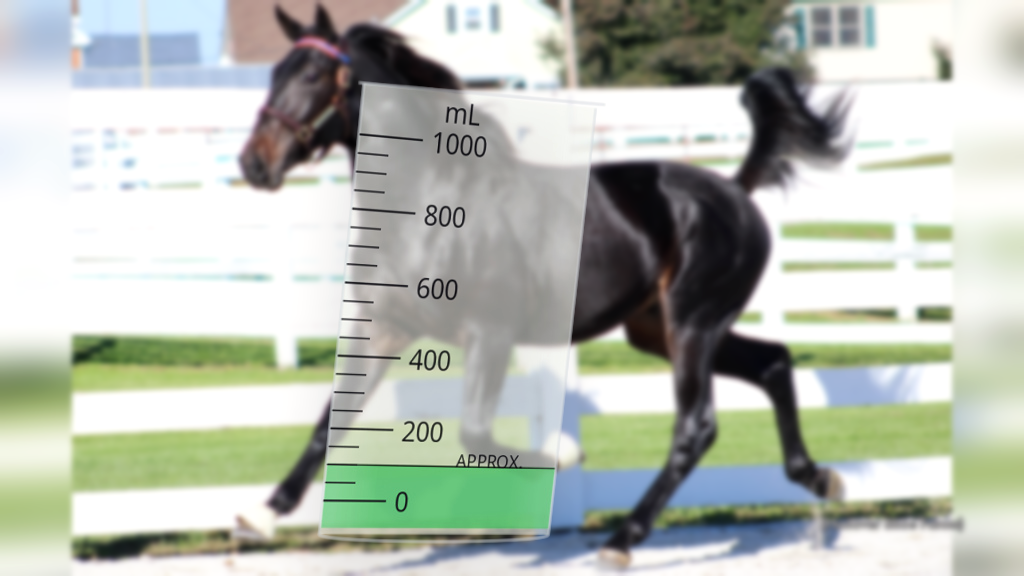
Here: 100 (mL)
